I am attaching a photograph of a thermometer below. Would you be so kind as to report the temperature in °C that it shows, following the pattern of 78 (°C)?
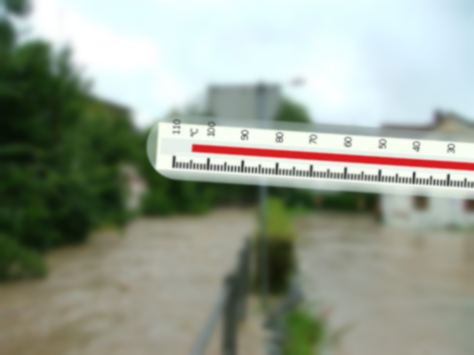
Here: 105 (°C)
